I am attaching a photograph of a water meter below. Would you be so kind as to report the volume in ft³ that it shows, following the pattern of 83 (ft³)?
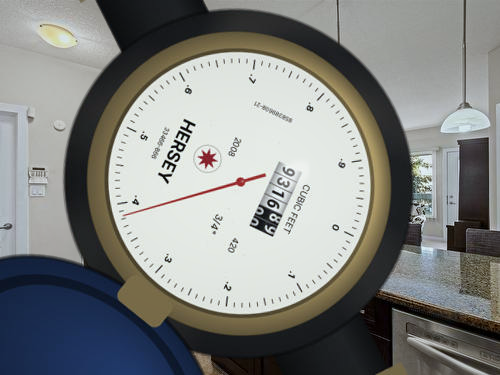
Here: 931689.38 (ft³)
